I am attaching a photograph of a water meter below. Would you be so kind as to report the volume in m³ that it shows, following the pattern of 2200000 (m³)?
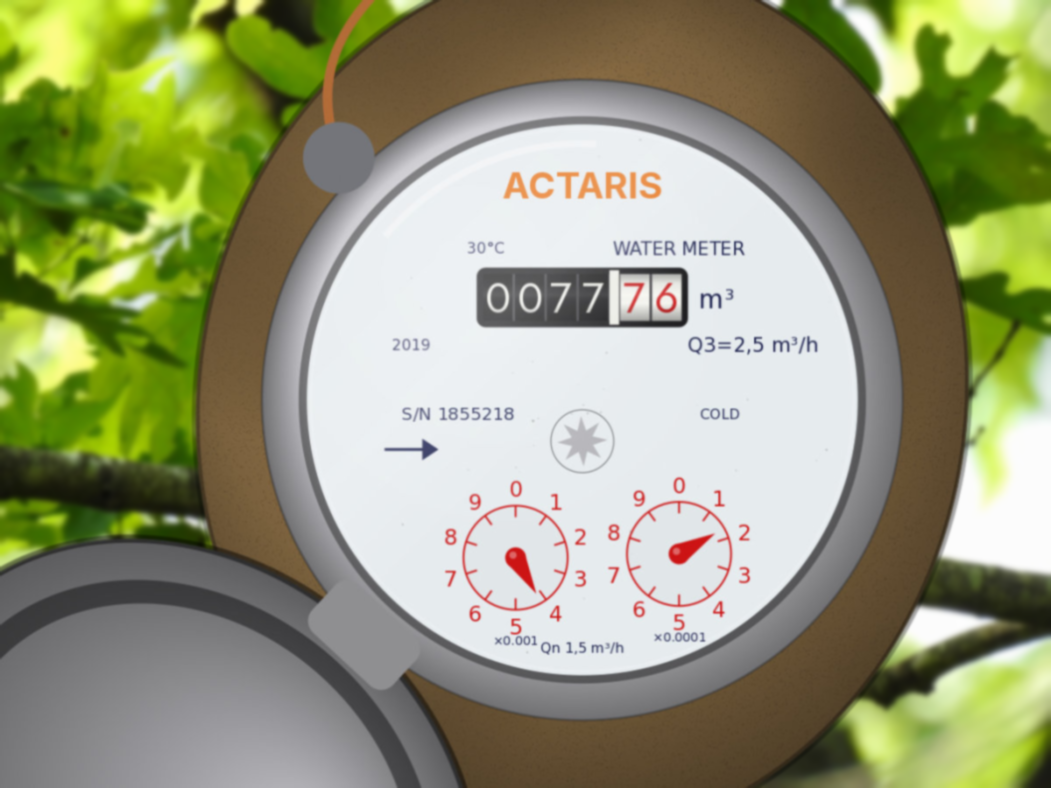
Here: 77.7641 (m³)
